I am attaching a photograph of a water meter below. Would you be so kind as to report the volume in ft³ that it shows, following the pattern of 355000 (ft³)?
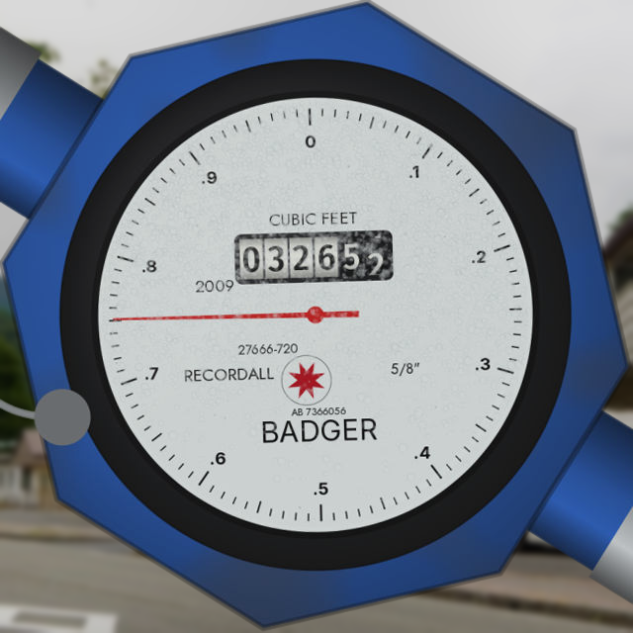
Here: 32651.75 (ft³)
